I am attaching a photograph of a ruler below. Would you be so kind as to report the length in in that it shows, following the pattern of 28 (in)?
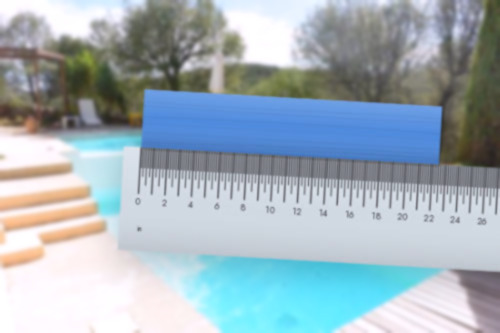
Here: 22.5 (in)
